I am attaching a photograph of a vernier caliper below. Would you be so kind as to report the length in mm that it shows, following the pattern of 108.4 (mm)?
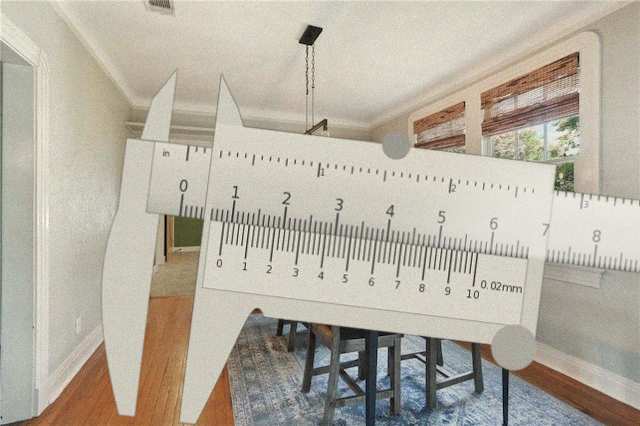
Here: 8.5 (mm)
